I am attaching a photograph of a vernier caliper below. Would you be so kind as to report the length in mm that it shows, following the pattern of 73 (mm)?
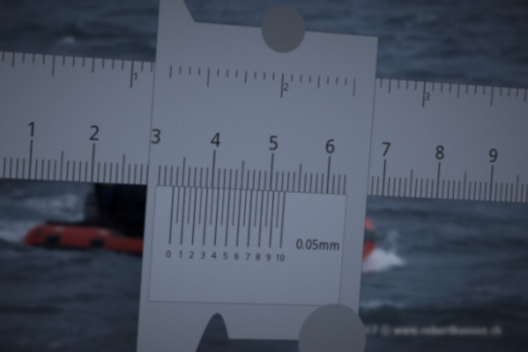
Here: 33.5 (mm)
